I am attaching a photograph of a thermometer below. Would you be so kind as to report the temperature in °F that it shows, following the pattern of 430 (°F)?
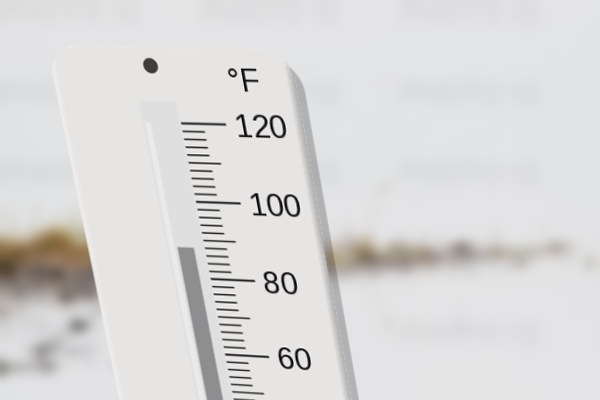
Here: 88 (°F)
